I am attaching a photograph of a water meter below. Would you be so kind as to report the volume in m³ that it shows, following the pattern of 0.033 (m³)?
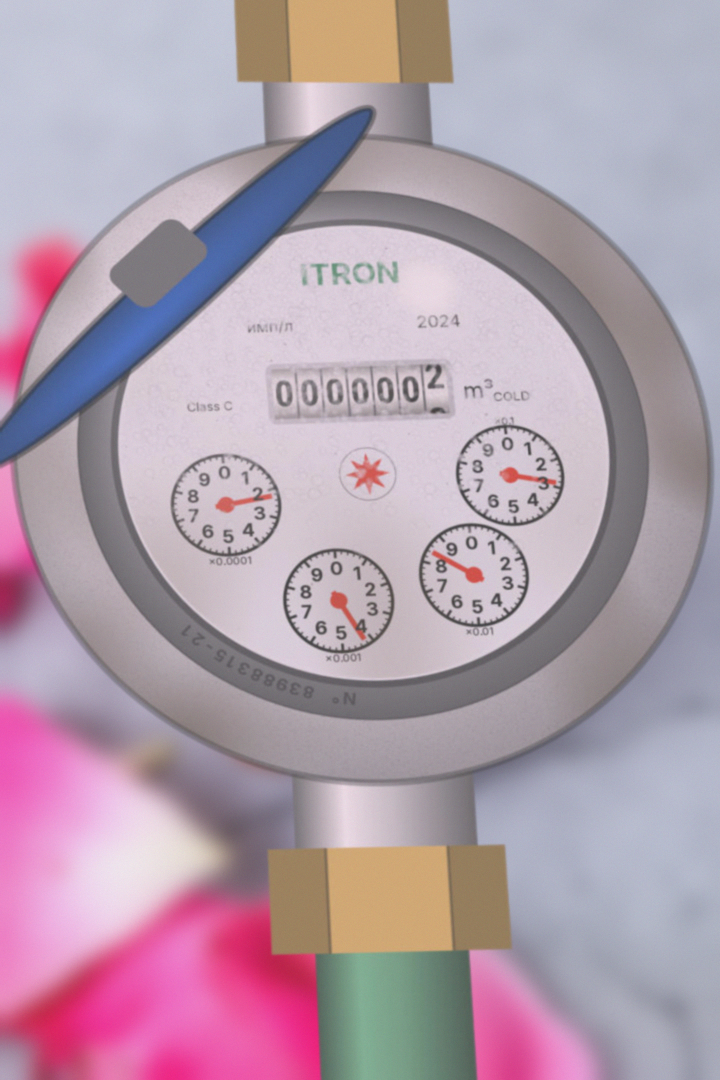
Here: 2.2842 (m³)
